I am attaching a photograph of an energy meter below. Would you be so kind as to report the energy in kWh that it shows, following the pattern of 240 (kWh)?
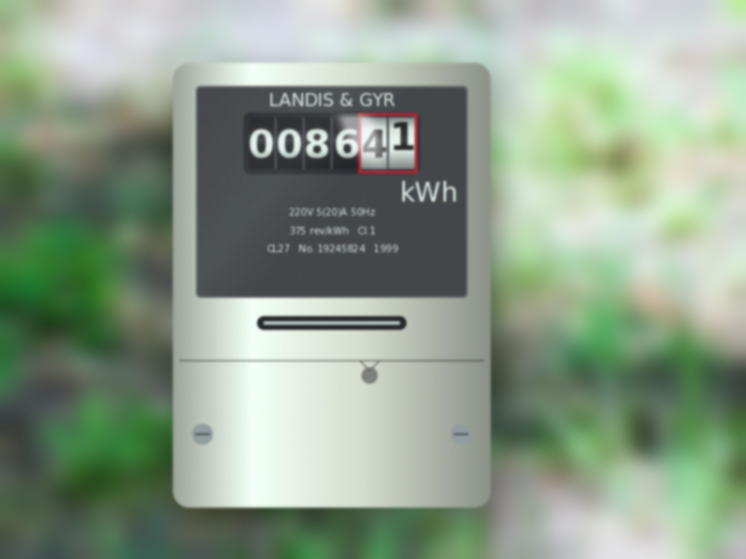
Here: 86.41 (kWh)
